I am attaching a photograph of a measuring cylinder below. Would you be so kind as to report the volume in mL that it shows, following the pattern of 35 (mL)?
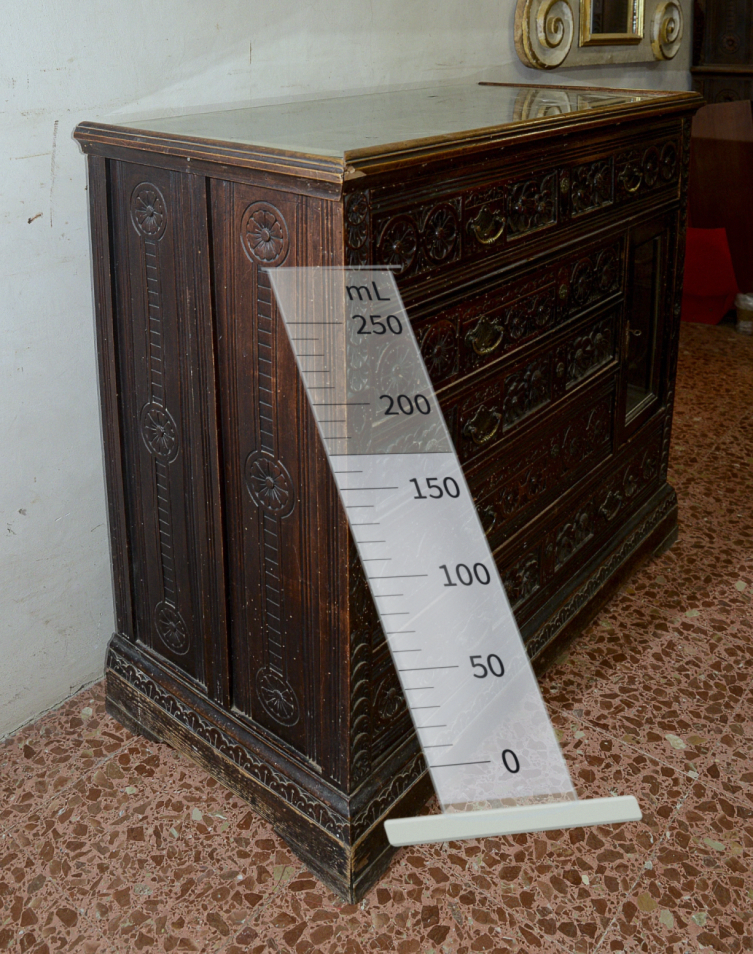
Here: 170 (mL)
